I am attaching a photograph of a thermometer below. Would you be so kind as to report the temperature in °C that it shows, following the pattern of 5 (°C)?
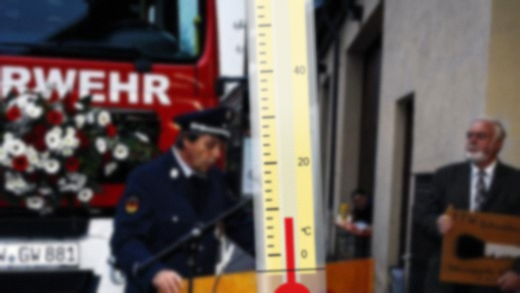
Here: 8 (°C)
